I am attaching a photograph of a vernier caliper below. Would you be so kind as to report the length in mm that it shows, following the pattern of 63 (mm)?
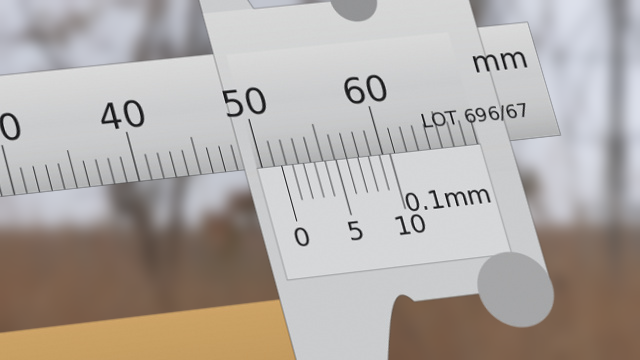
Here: 51.6 (mm)
